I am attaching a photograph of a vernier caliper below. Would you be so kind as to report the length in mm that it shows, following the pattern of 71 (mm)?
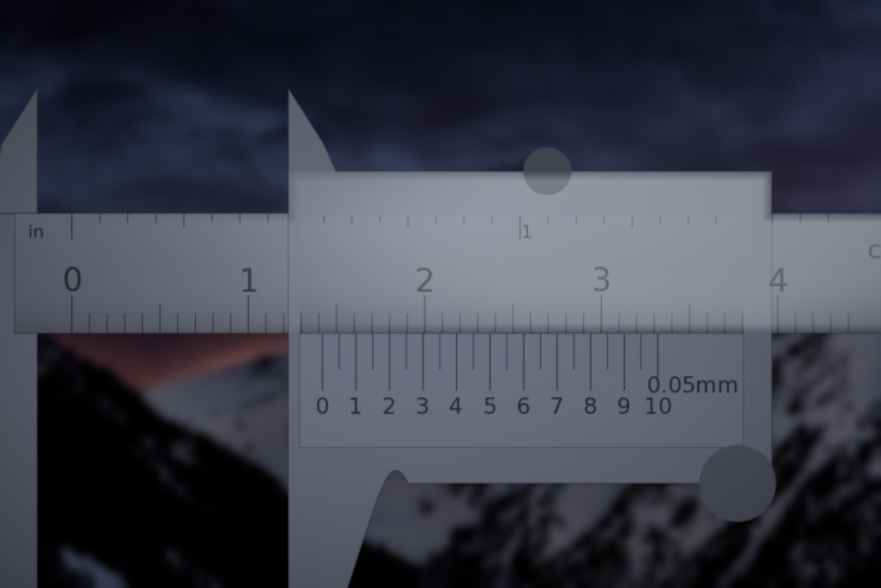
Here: 14.2 (mm)
